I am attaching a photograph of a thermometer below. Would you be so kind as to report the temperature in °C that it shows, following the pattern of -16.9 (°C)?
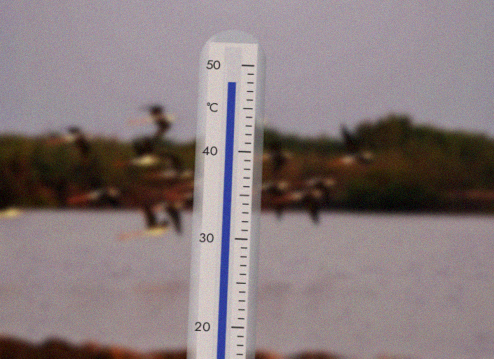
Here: 48 (°C)
